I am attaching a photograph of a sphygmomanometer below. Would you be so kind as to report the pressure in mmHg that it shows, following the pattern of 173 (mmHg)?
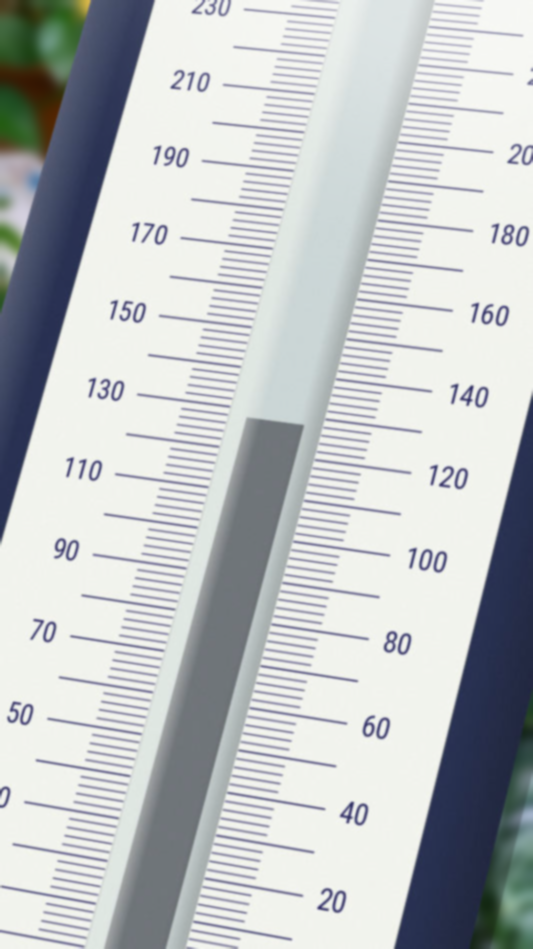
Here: 128 (mmHg)
